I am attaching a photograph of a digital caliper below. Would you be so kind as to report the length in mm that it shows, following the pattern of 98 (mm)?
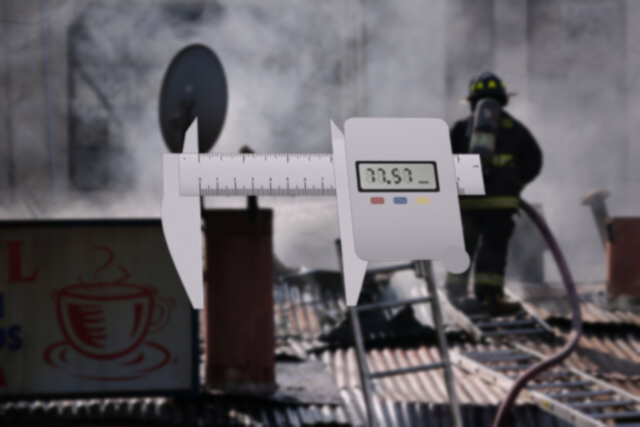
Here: 77.57 (mm)
